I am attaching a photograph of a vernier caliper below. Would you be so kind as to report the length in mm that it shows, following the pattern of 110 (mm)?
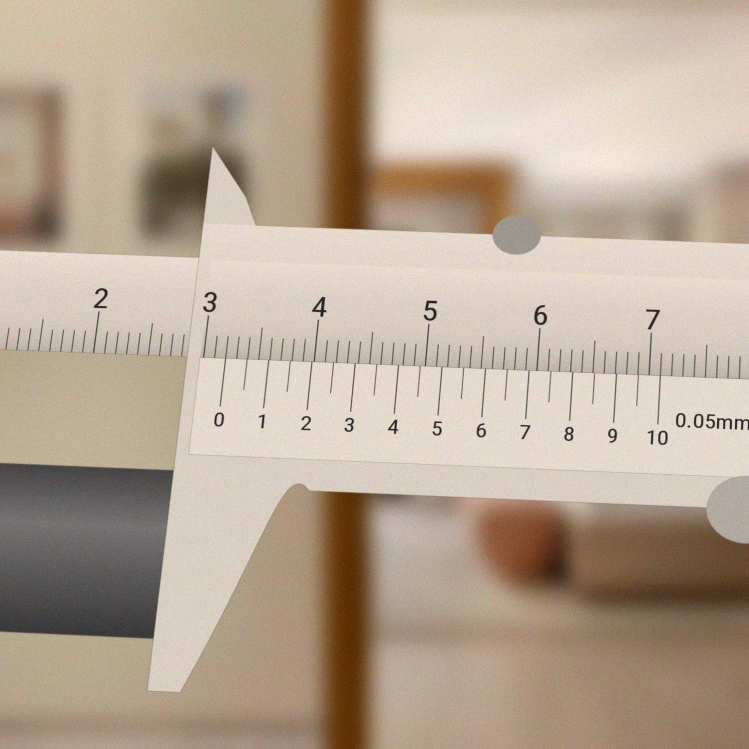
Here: 32.0 (mm)
